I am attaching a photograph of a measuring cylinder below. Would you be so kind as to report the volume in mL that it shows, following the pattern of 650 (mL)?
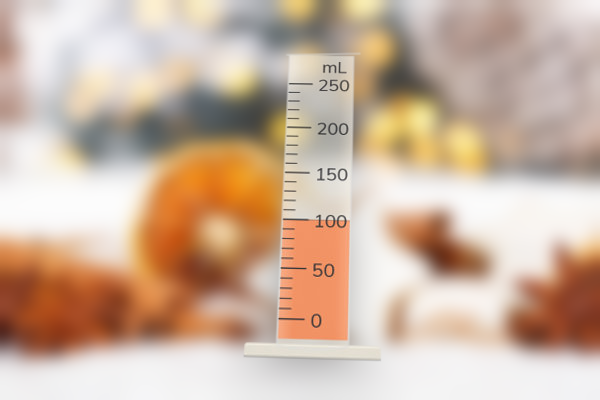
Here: 100 (mL)
